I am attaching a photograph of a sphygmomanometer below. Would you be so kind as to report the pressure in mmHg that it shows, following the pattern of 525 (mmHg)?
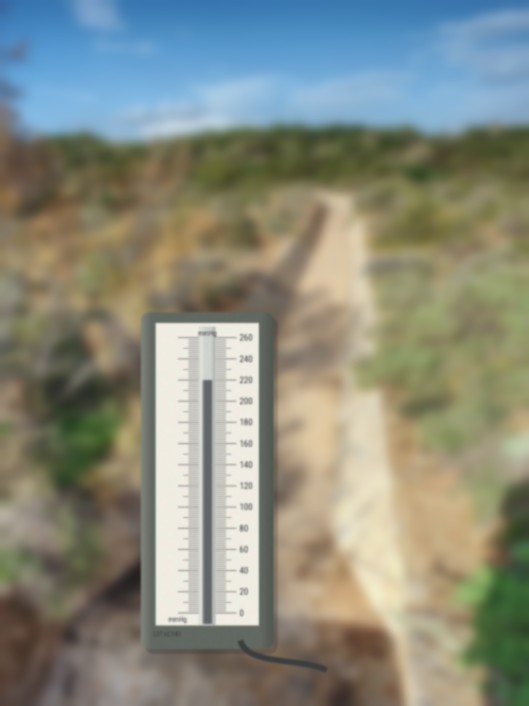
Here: 220 (mmHg)
